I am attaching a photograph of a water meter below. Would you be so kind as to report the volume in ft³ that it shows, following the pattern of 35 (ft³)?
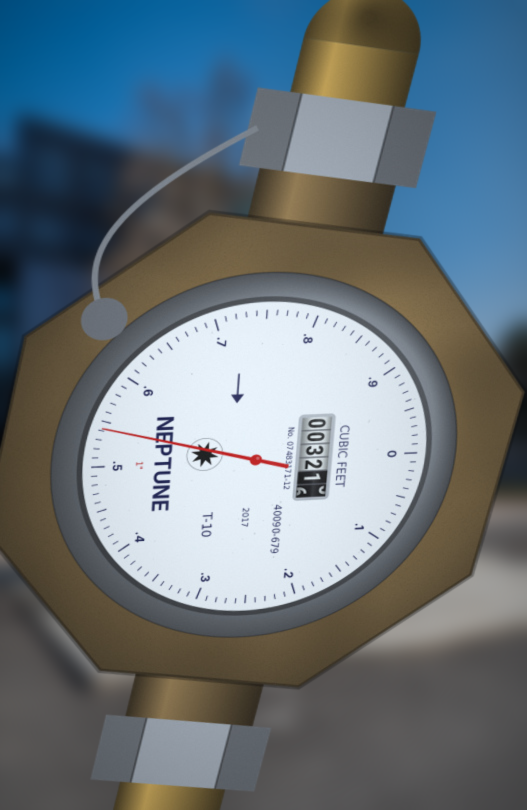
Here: 3215.54 (ft³)
